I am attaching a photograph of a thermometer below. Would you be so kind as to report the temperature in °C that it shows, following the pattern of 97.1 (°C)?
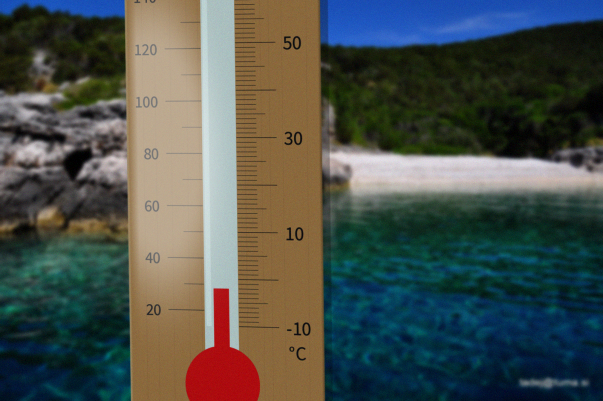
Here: -2 (°C)
